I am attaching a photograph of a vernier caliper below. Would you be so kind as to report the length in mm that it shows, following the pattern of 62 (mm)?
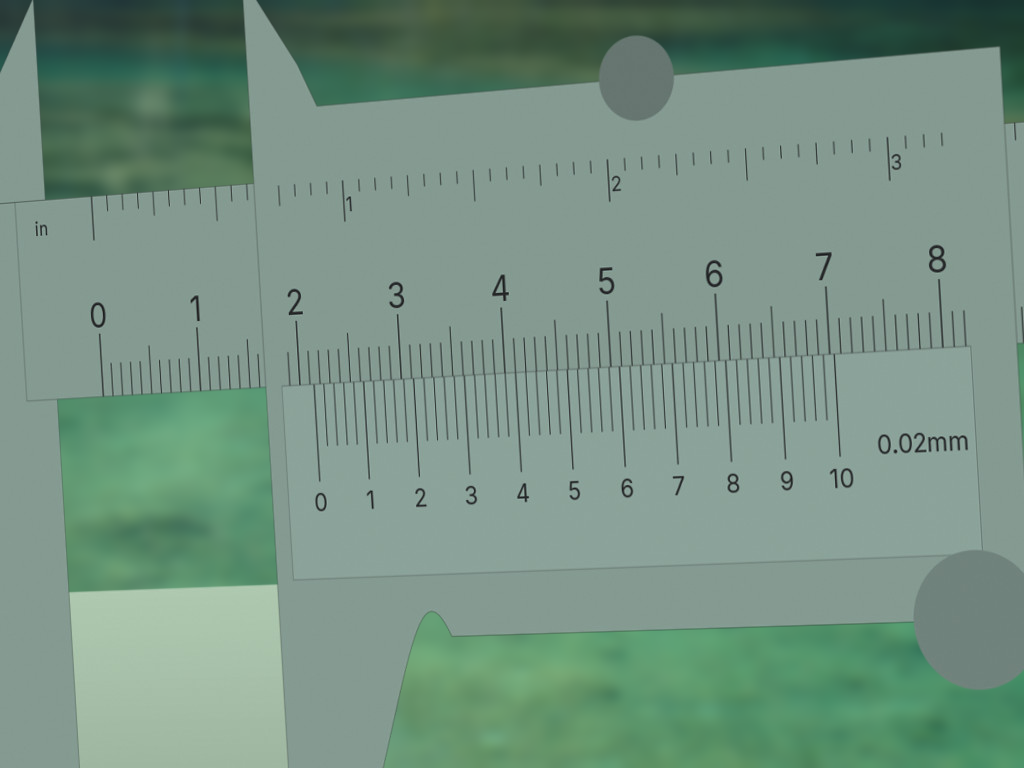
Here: 21.4 (mm)
